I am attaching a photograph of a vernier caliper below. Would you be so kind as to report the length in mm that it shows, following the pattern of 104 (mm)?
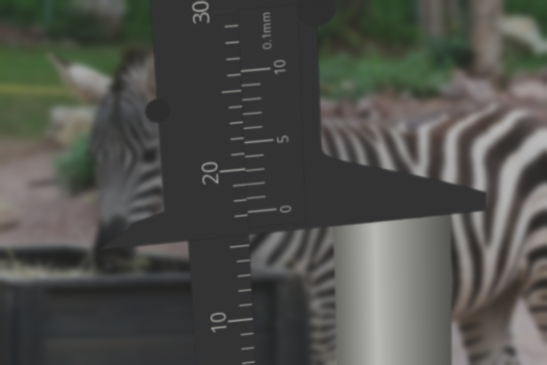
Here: 17.2 (mm)
